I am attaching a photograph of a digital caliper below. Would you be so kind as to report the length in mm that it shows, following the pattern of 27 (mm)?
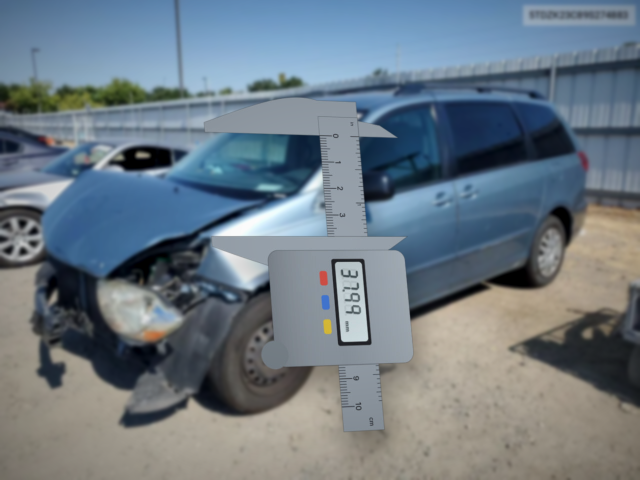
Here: 37.99 (mm)
